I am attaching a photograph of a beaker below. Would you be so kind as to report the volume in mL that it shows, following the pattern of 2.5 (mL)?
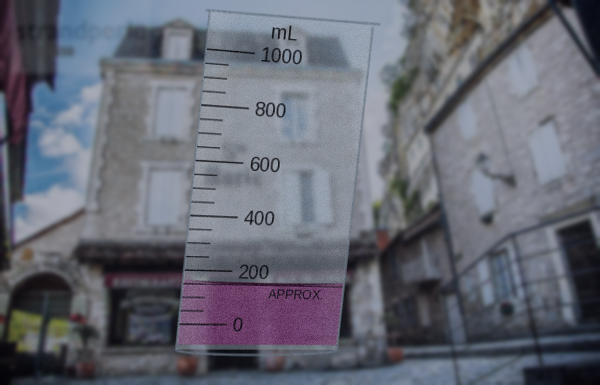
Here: 150 (mL)
